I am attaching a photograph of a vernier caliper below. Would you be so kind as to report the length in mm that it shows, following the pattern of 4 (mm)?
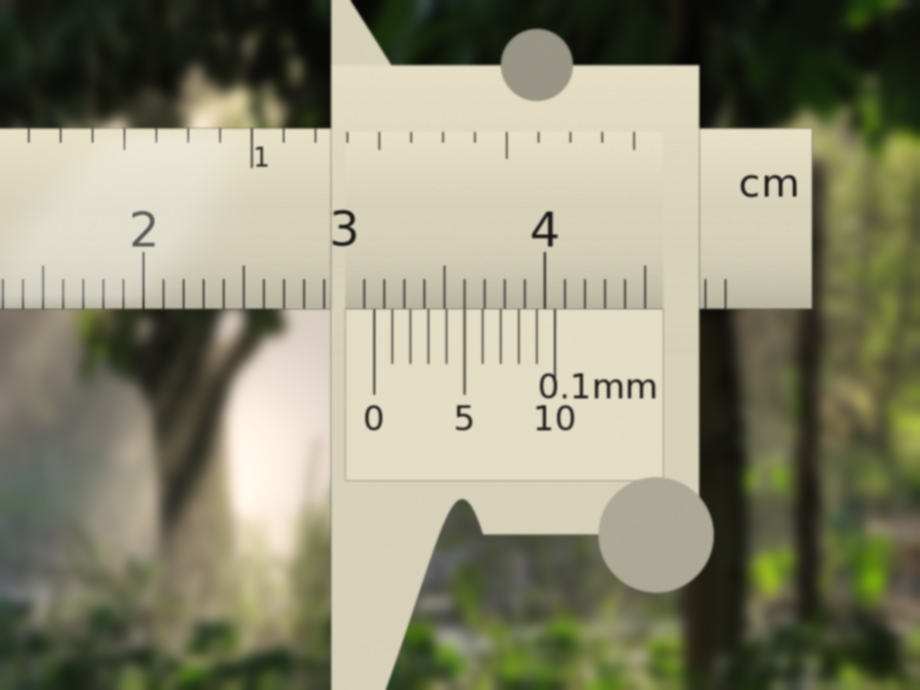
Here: 31.5 (mm)
